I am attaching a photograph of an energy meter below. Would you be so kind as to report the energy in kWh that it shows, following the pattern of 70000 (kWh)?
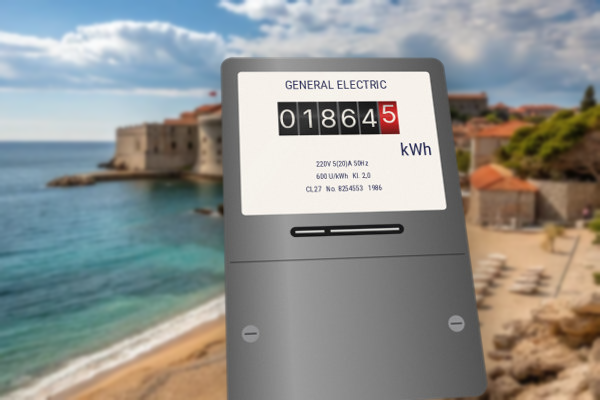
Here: 1864.5 (kWh)
